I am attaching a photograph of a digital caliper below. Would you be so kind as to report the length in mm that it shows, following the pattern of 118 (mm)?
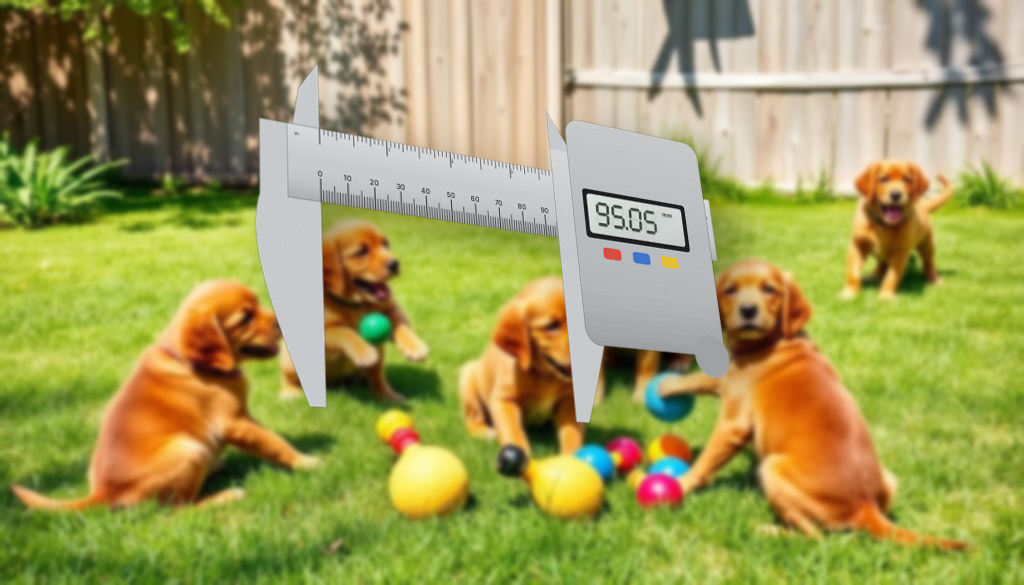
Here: 95.05 (mm)
